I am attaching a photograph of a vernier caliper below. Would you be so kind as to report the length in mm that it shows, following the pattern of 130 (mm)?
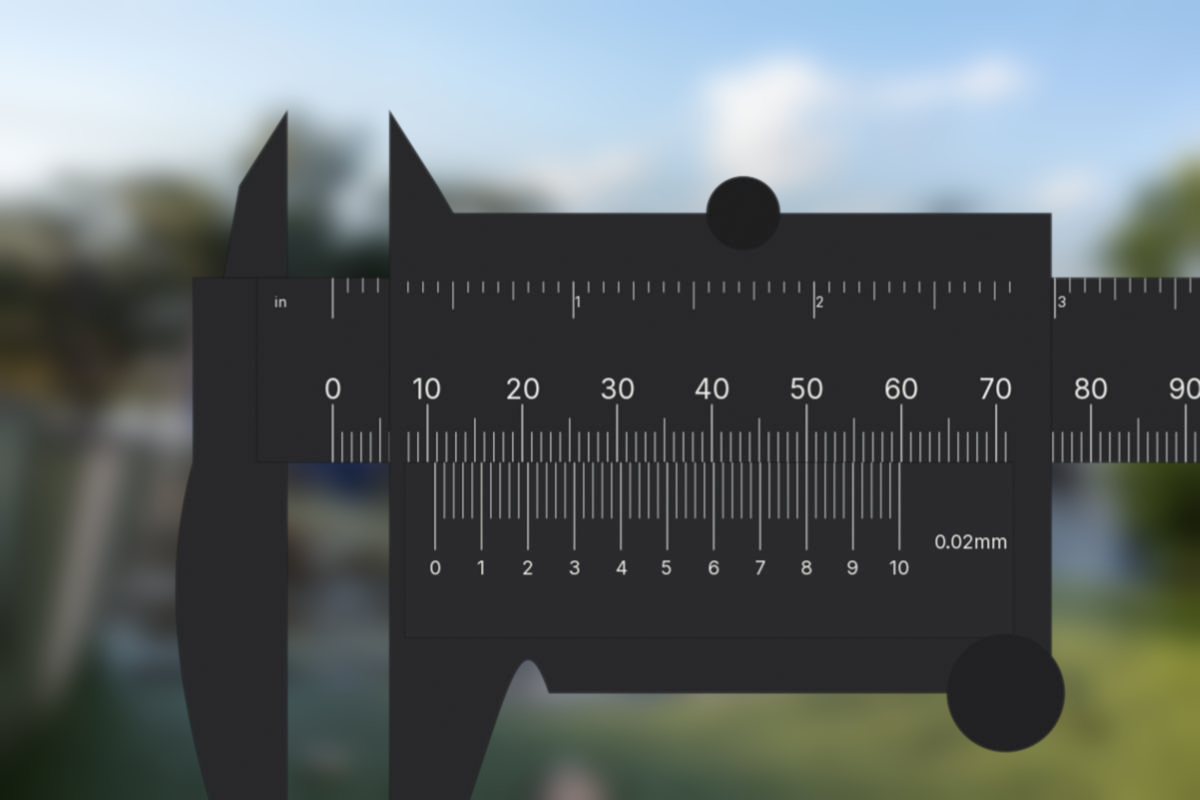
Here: 10.8 (mm)
